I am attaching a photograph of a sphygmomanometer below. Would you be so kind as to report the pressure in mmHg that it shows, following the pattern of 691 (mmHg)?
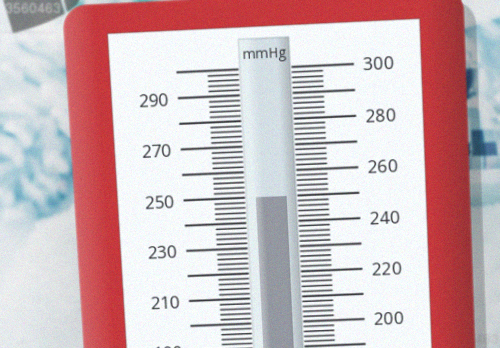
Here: 250 (mmHg)
